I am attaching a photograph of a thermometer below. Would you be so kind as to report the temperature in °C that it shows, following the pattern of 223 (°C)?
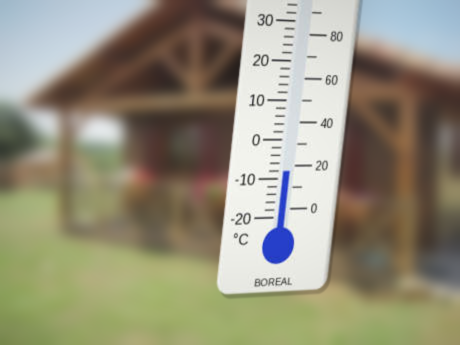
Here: -8 (°C)
